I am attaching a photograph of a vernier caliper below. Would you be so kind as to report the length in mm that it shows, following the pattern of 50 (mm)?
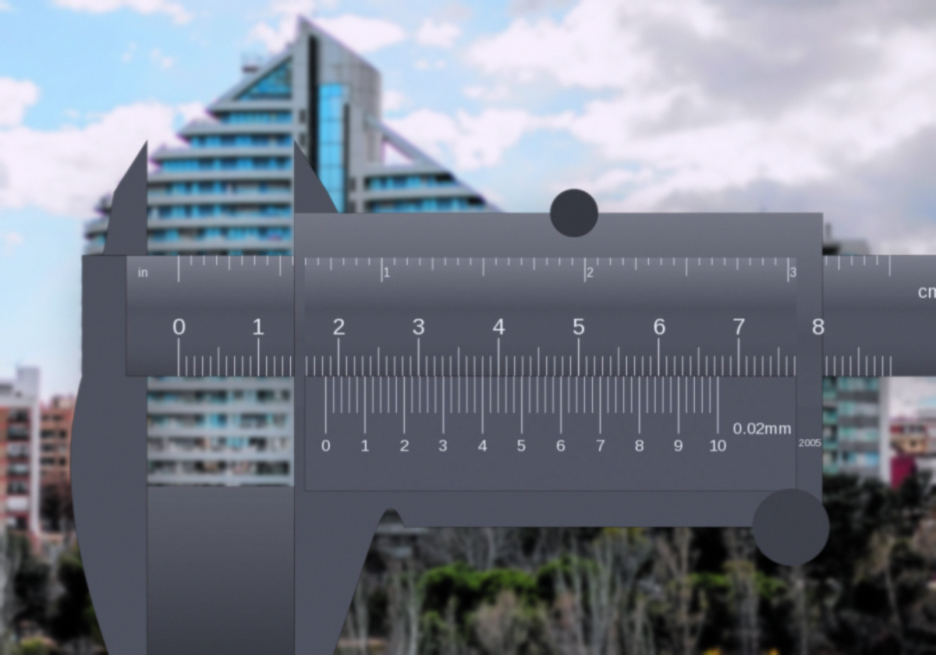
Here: 18.4 (mm)
